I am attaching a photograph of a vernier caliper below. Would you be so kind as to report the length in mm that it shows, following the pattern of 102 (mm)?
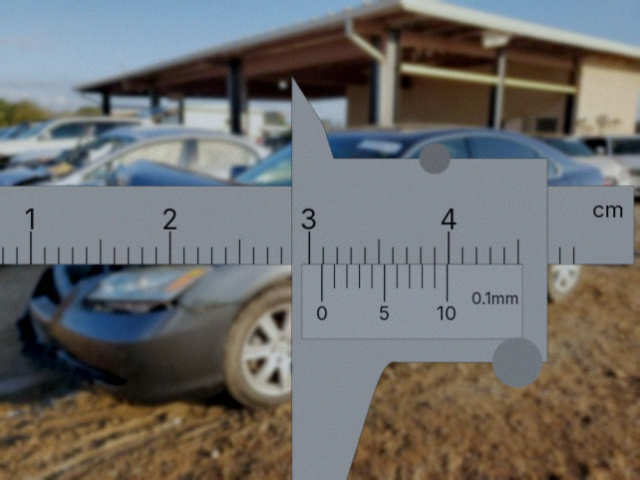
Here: 30.9 (mm)
